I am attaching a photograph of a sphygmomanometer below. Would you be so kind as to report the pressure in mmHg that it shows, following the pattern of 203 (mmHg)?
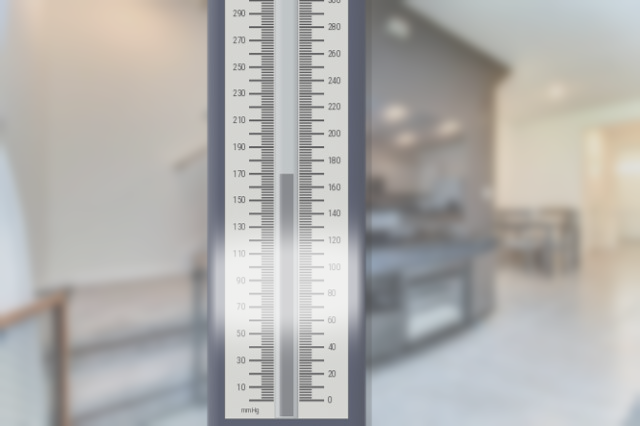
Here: 170 (mmHg)
